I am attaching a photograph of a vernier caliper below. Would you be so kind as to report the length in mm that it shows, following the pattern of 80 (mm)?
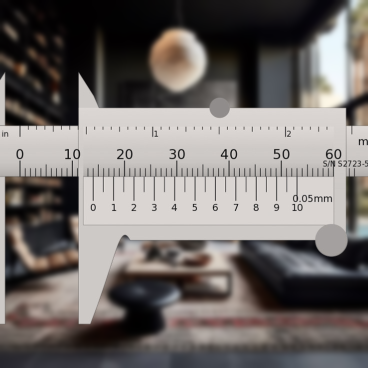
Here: 14.0 (mm)
